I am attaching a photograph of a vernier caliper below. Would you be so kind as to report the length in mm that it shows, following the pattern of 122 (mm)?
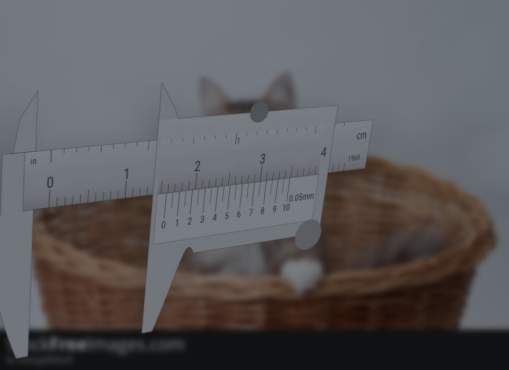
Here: 15.8 (mm)
